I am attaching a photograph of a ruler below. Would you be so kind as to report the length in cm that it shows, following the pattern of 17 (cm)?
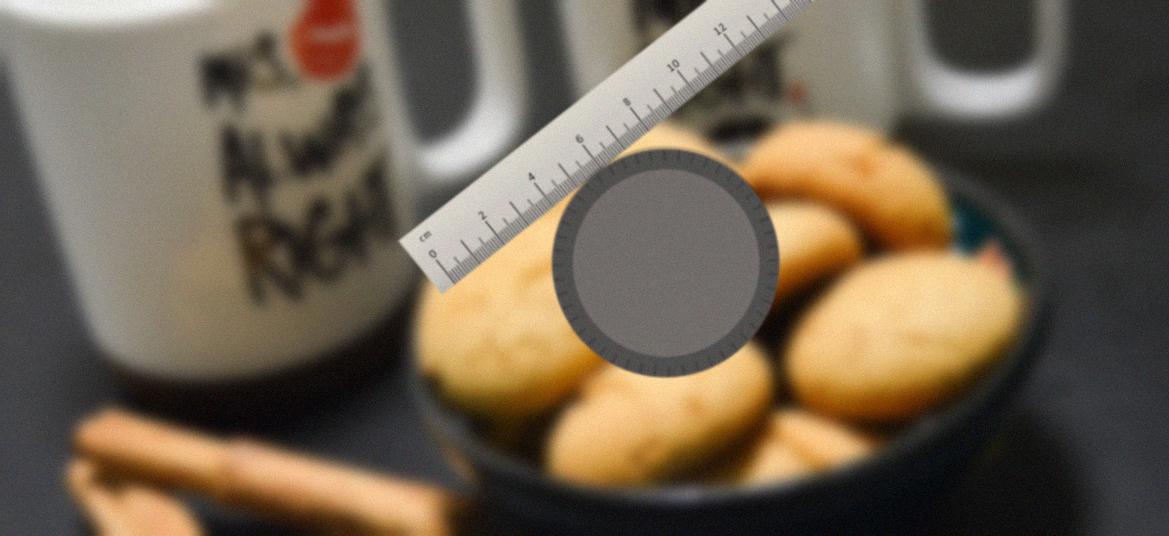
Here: 7.5 (cm)
